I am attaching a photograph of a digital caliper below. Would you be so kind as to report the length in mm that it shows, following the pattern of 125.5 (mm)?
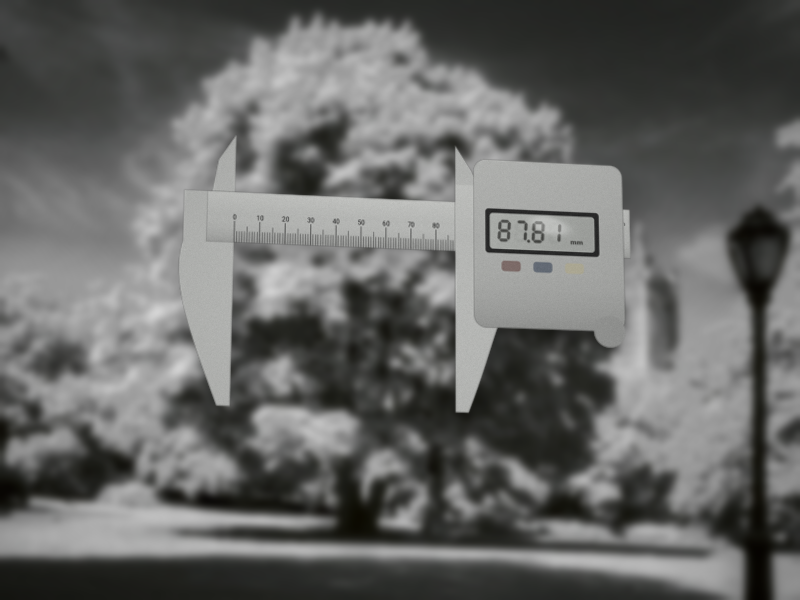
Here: 87.81 (mm)
